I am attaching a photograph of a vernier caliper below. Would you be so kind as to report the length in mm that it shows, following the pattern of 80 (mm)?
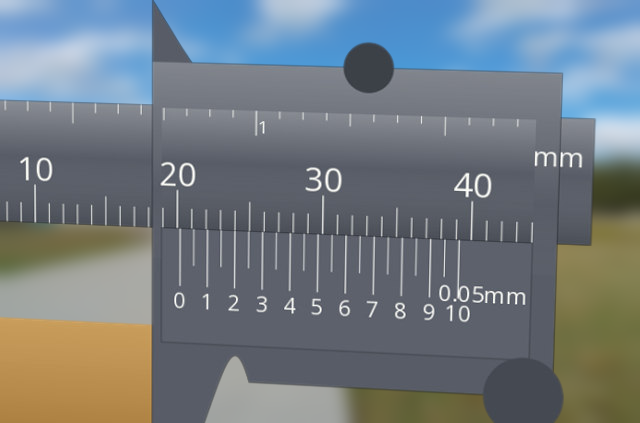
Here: 20.2 (mm)
